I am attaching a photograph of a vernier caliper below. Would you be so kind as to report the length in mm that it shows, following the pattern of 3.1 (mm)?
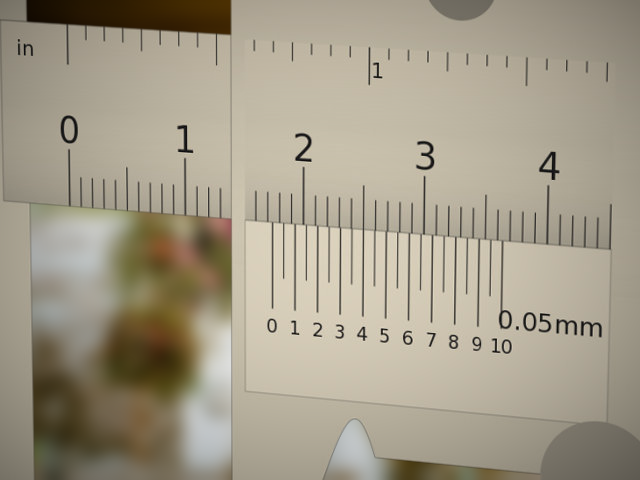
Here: 17.4 (mm)
